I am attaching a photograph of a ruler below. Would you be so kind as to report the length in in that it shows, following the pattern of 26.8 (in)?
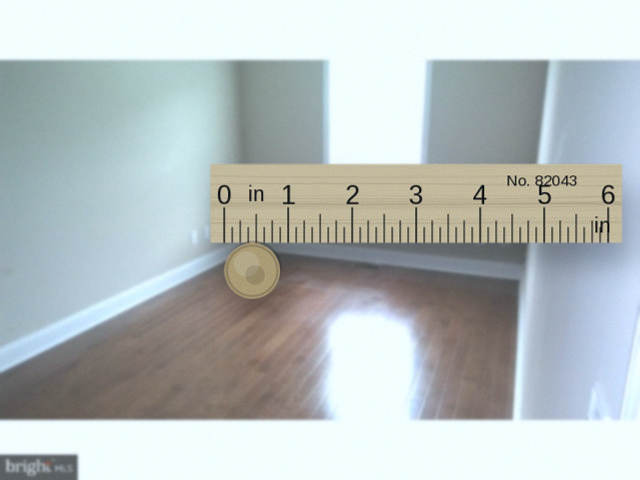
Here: 0.875 (in)
